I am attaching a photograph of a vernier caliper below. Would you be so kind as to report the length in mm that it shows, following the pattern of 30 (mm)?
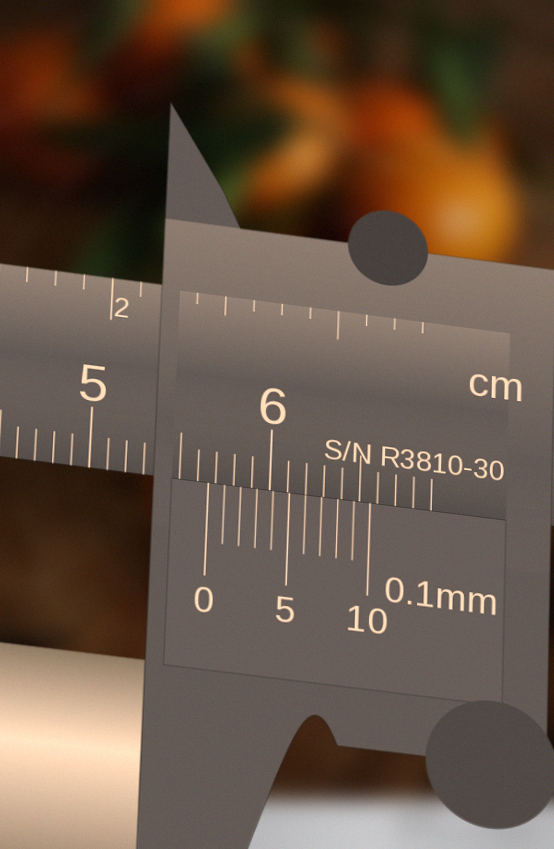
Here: 56.6 (mm)
